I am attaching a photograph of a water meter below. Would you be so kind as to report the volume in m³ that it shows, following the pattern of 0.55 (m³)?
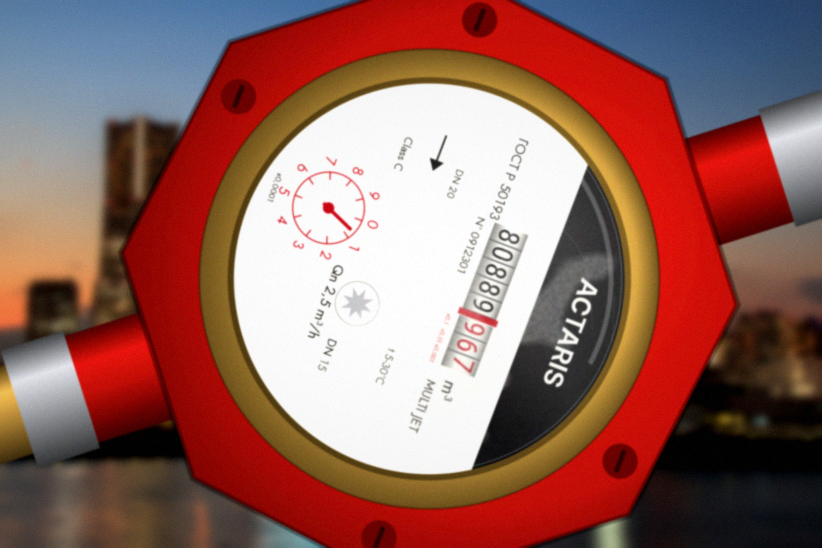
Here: 80889.9670 (m³)
